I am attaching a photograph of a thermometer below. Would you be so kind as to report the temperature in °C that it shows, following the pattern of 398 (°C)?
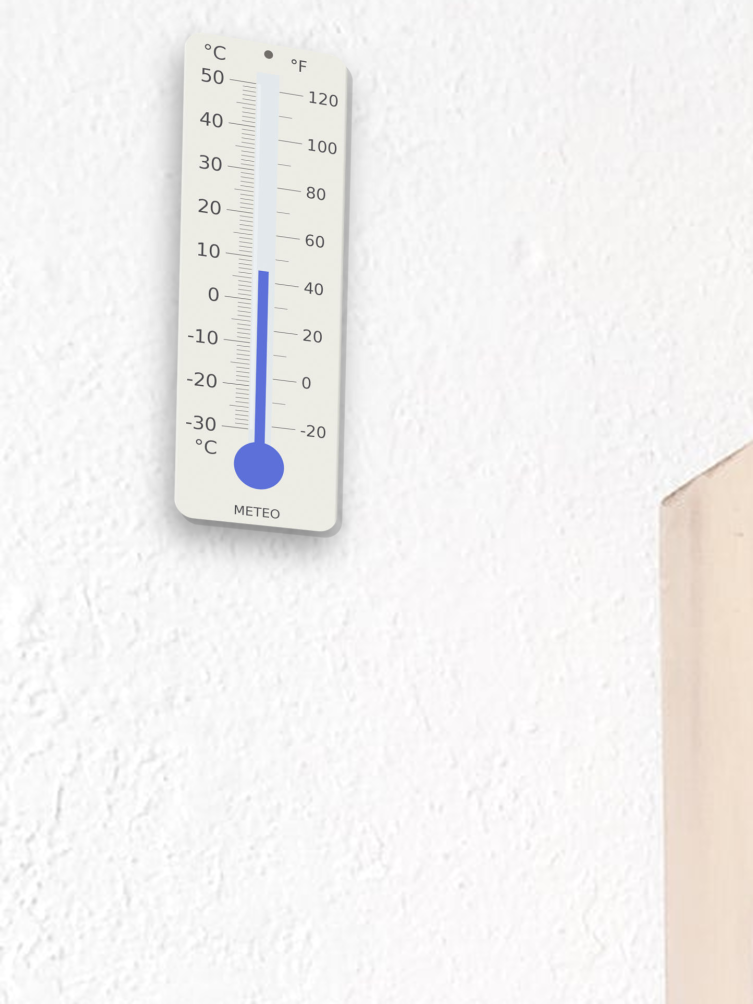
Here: 7 (°C)
